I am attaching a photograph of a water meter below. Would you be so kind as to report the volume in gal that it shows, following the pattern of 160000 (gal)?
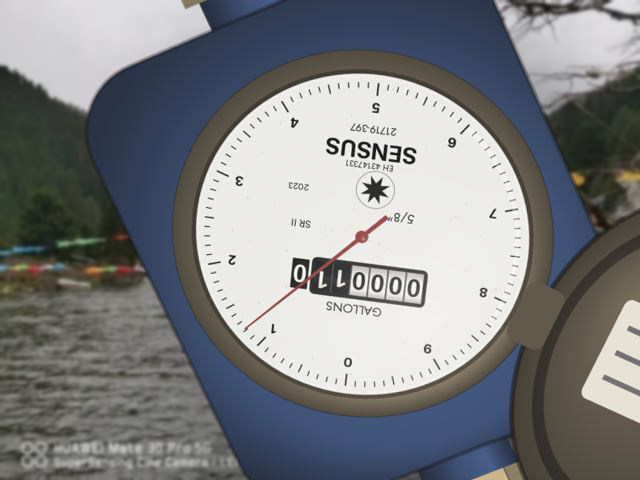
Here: 111.2 (gal)
